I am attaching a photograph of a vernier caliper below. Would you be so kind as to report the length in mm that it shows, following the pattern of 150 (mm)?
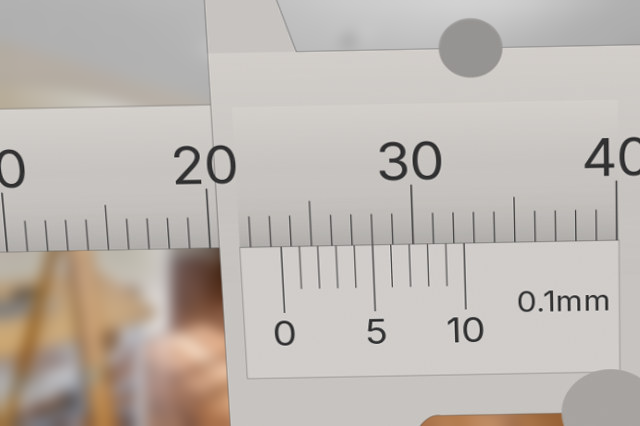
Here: 23.5 (mm)
